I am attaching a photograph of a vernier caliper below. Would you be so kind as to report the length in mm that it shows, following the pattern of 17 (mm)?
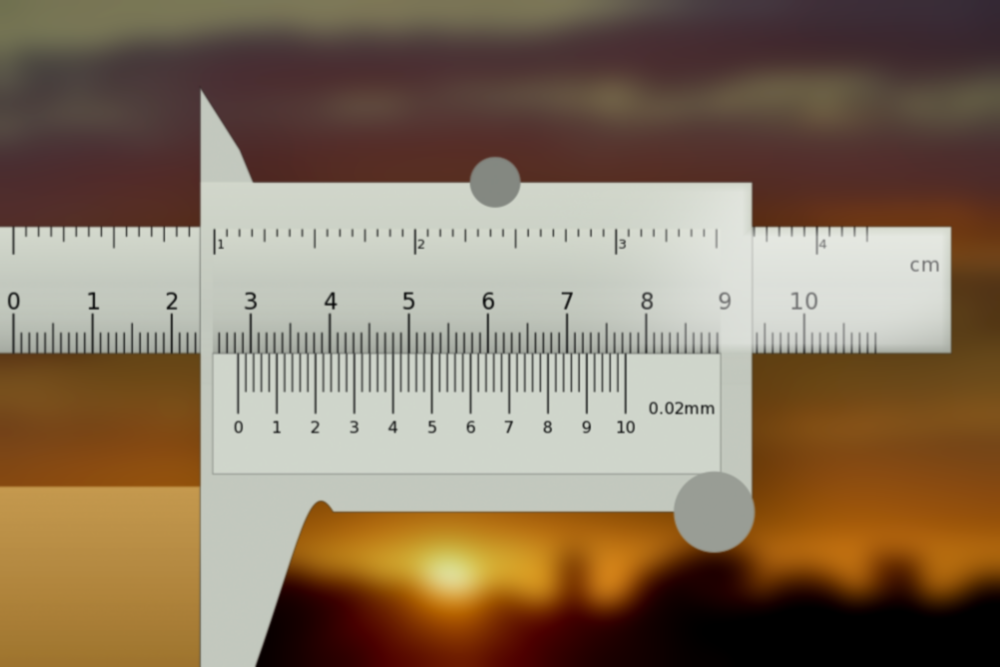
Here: 28.4 (mm)
